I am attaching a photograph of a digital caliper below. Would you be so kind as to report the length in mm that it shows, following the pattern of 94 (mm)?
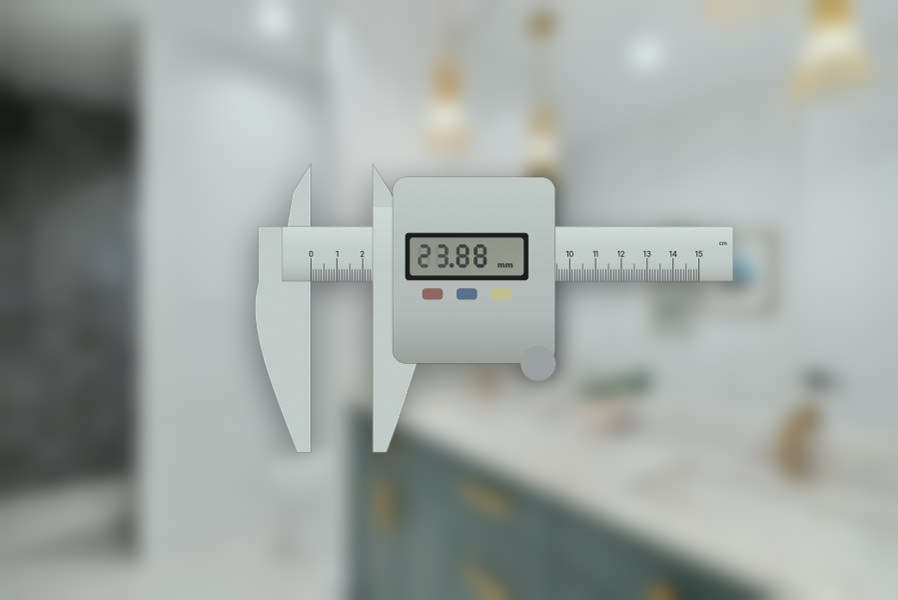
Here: 23.88 (mm)
